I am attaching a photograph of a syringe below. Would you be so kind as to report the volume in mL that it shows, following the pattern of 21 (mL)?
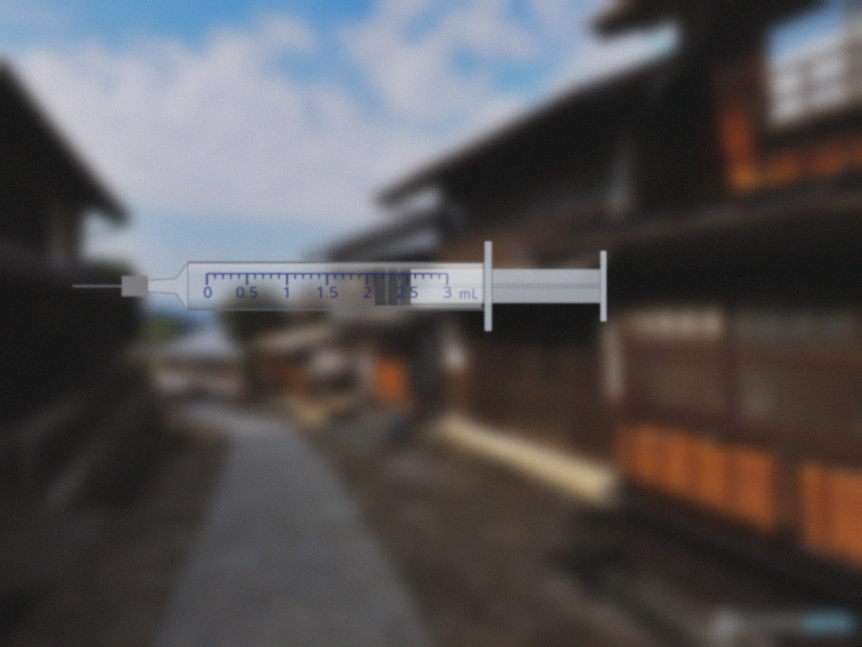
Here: 2.1 (mL)
